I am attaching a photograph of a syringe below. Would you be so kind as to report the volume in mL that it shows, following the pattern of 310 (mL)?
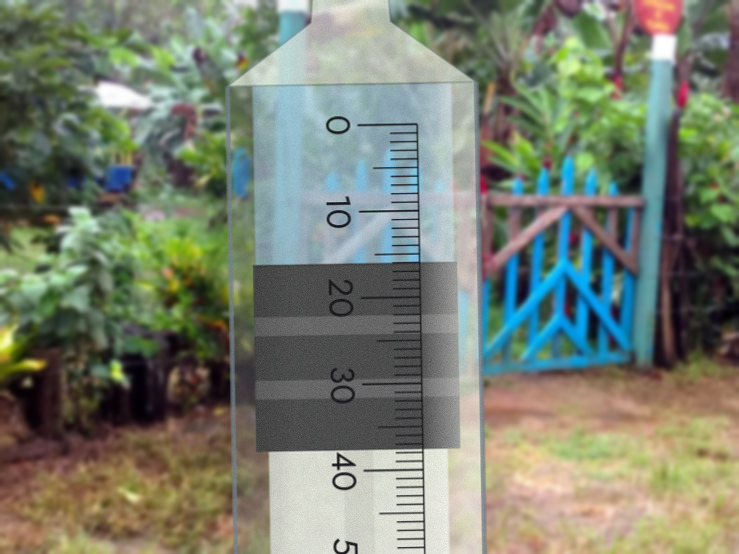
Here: 16 (mL)
